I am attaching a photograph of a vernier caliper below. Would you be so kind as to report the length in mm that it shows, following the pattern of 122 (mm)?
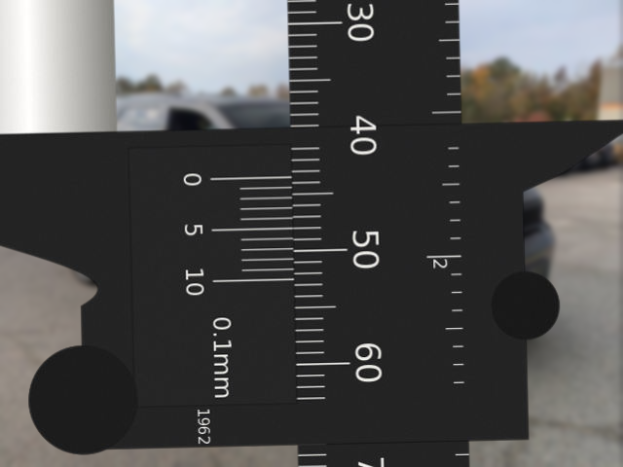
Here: 43.5 (mm)
